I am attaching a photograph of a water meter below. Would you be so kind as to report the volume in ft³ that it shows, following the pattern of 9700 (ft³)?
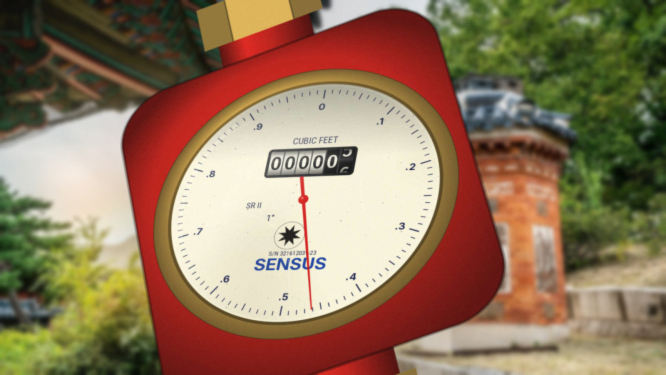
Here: 5.46 (ft³)
